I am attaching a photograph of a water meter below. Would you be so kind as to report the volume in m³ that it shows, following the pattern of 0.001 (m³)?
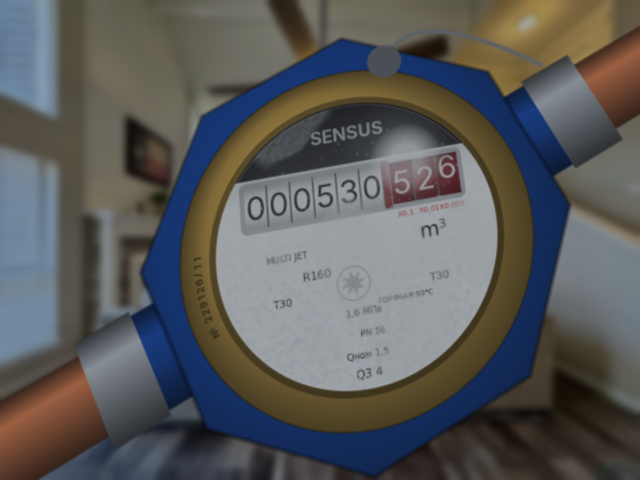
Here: 530.526 (m³)
